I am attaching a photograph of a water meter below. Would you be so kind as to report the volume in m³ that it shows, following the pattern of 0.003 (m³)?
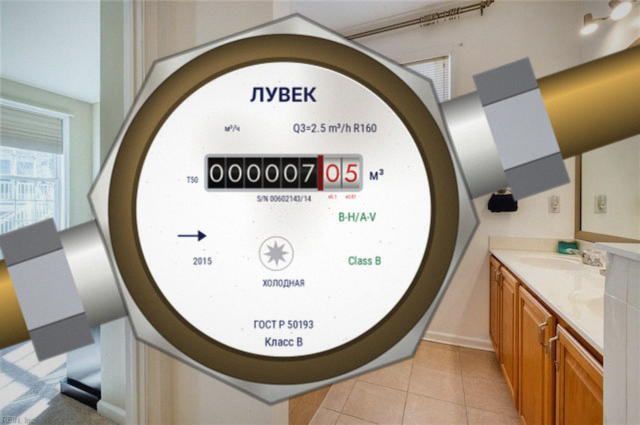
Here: 7.05 (m³)
